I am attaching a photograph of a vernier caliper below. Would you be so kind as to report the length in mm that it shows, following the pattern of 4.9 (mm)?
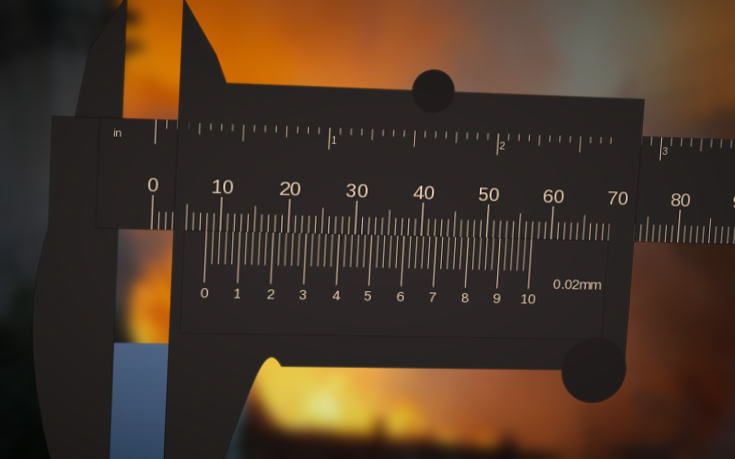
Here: 8.0 (mm)
